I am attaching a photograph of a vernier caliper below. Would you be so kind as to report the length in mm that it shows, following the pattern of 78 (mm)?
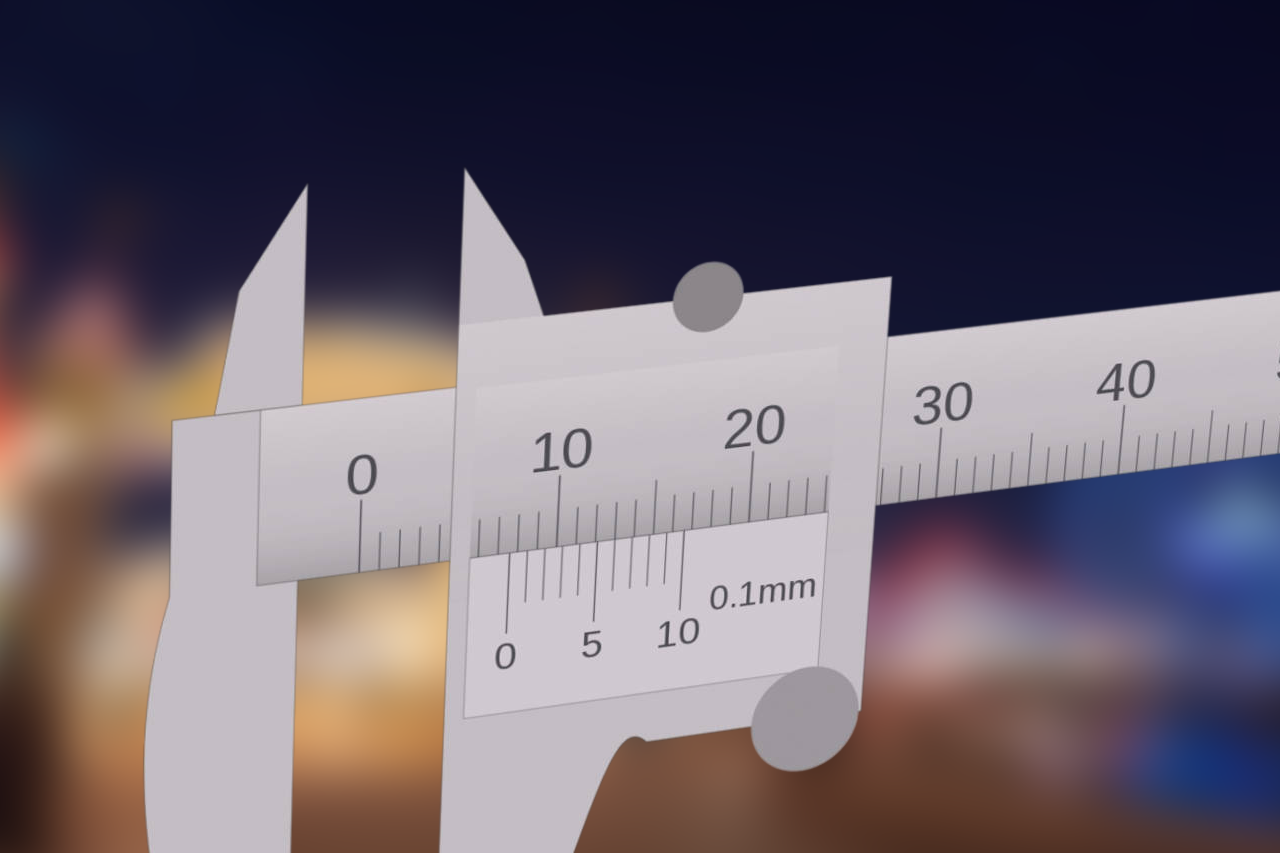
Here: 7.6 (mm)
